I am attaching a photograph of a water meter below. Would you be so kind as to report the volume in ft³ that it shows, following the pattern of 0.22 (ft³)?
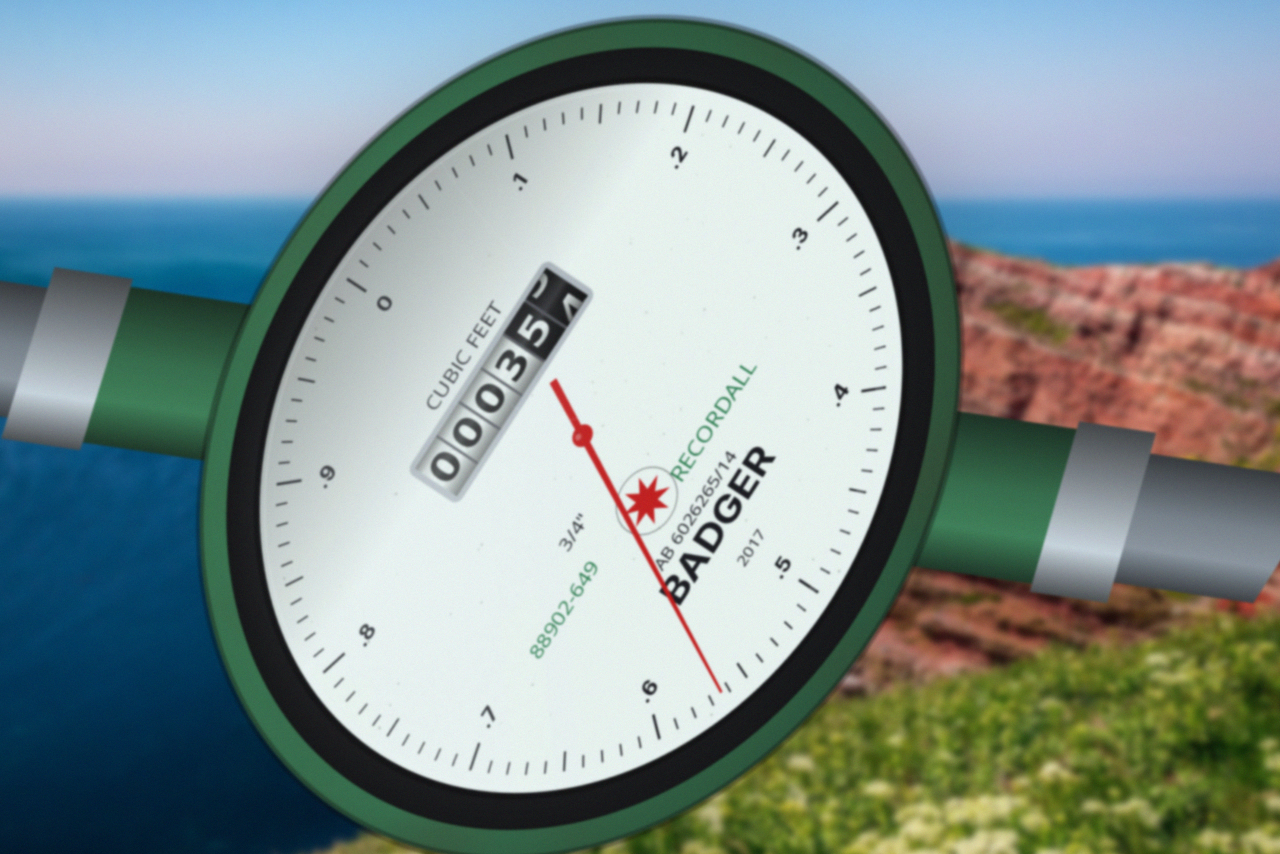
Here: 353.56 (ft³)
